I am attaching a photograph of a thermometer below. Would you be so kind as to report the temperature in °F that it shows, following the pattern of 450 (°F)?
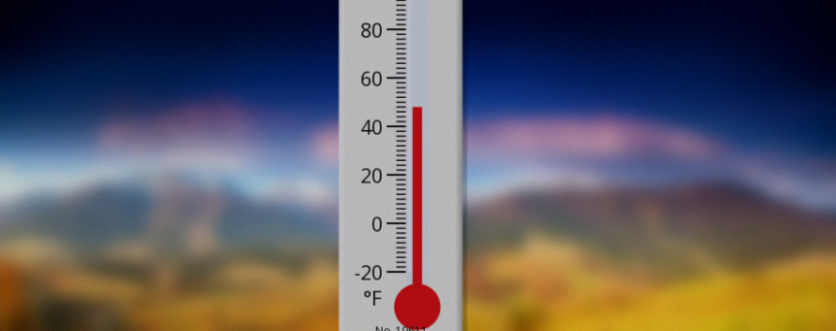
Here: 48 (°F)
